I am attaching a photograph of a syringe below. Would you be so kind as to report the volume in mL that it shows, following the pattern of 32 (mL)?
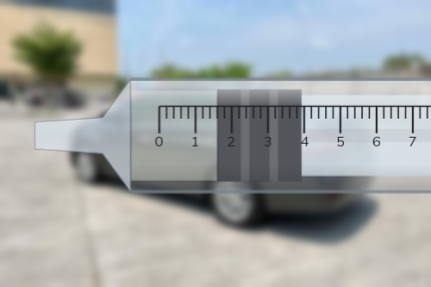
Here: 1.6 (mL)
